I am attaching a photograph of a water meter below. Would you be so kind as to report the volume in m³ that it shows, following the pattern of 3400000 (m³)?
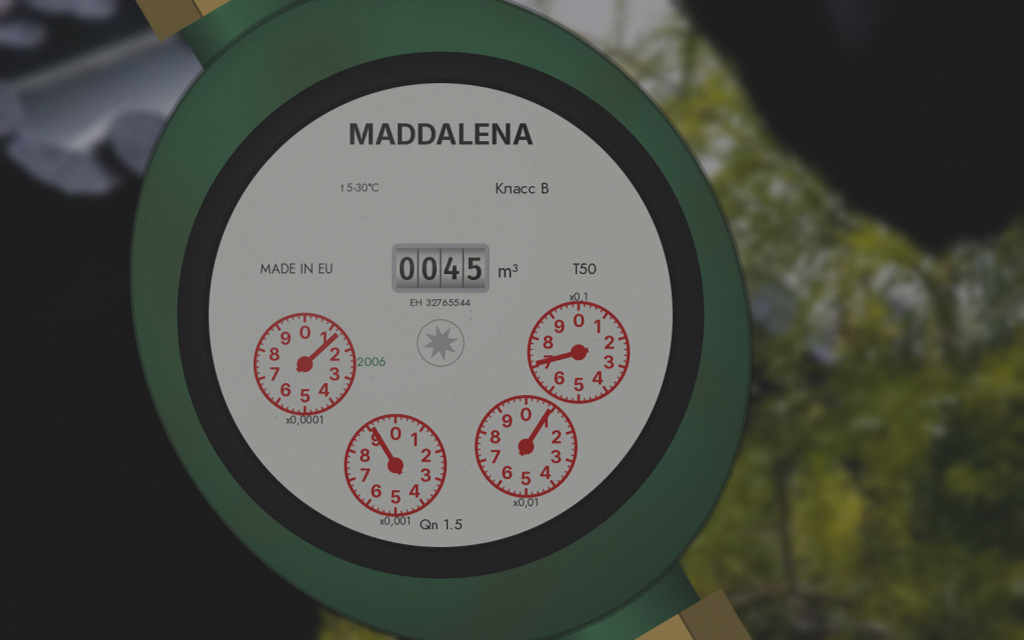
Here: 45.7091 (m³)
